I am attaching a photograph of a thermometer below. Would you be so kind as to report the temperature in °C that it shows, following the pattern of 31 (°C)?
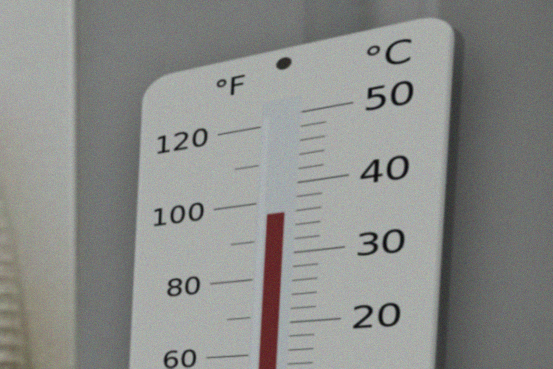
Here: 36 (°C)
